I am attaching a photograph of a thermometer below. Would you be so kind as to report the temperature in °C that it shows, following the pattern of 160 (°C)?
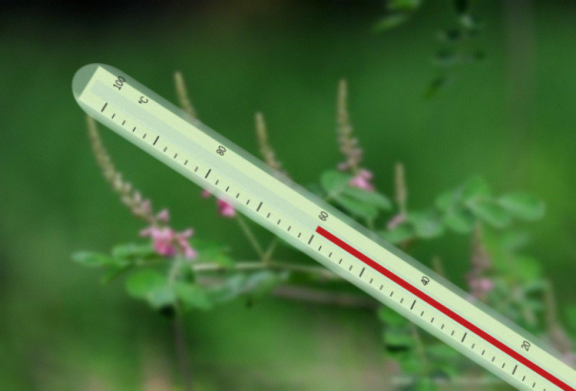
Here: 60 (°C)
